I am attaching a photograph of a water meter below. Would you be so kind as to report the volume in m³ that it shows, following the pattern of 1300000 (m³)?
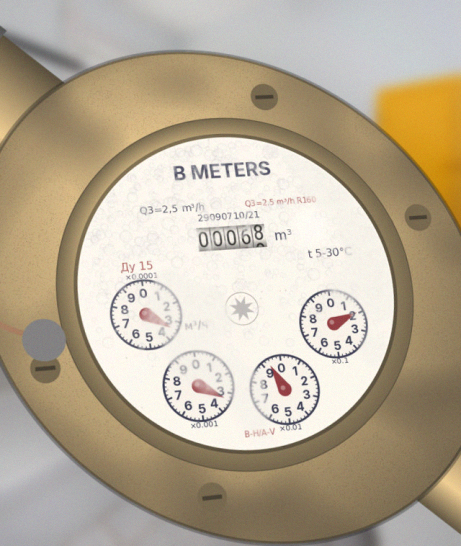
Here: 68.1933 (m³)
